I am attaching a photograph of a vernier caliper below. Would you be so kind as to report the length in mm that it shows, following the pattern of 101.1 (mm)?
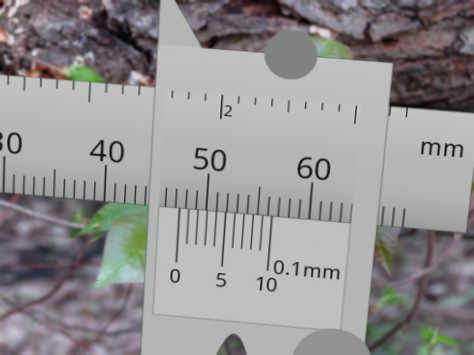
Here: 47.4 (mm)
